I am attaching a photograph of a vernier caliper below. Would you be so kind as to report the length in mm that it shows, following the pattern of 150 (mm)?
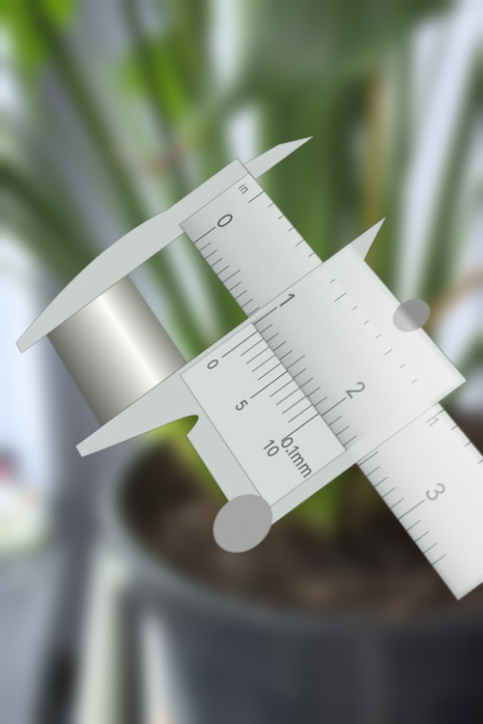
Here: 10.7 (mm)
